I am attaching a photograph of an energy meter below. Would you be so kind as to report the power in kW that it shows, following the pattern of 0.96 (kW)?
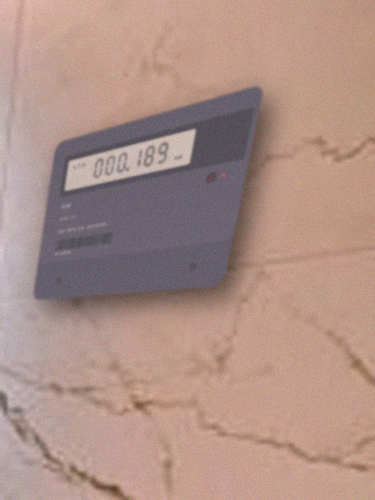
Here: 0.189 (kW)
